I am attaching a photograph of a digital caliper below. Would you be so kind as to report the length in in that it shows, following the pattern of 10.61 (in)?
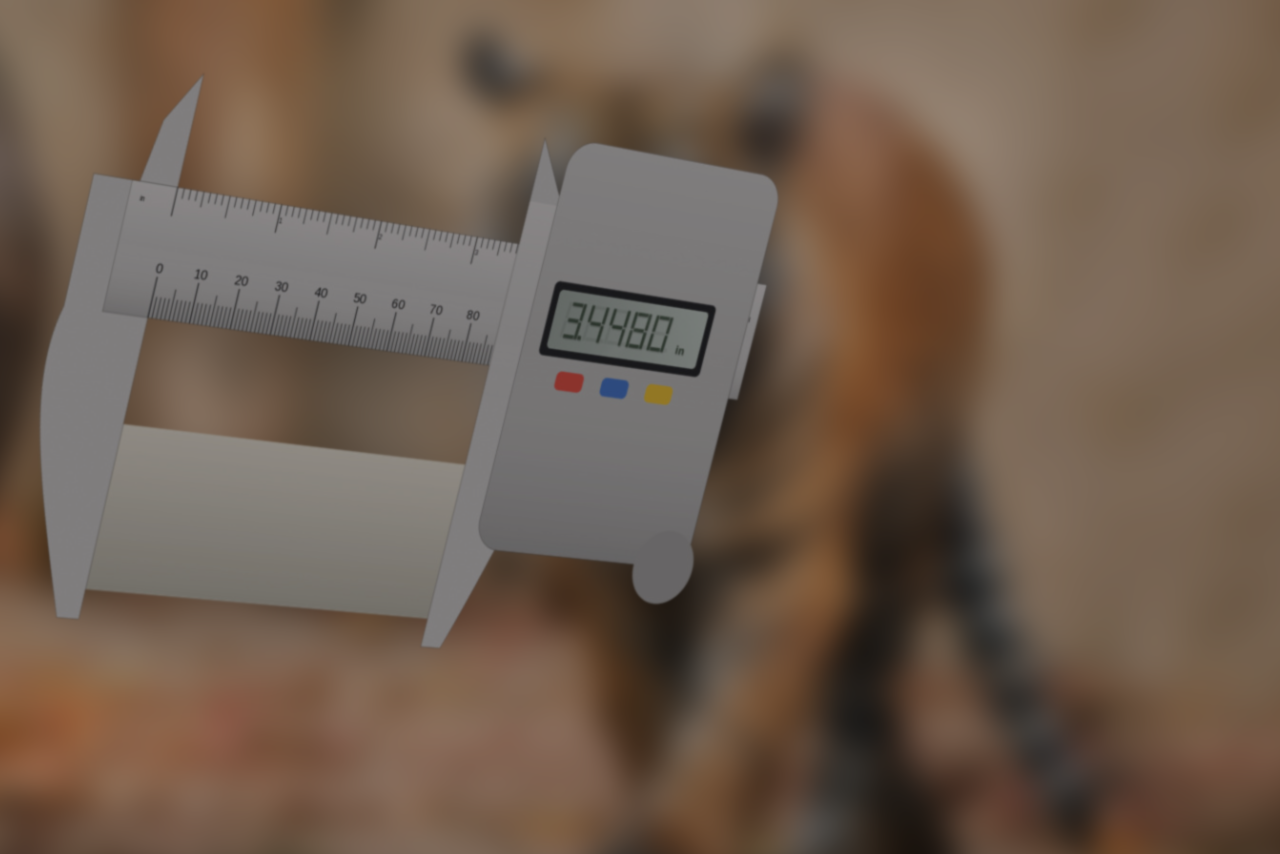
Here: 3.4480 (in)
